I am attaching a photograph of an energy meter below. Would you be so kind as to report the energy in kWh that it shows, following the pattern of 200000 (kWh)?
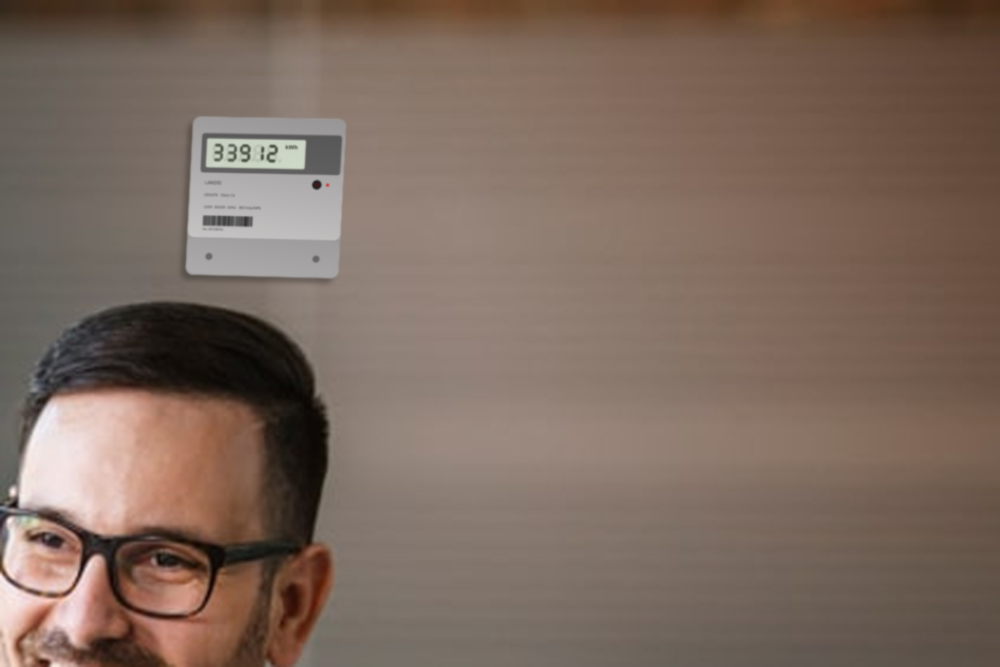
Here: 33912 (kWh)
